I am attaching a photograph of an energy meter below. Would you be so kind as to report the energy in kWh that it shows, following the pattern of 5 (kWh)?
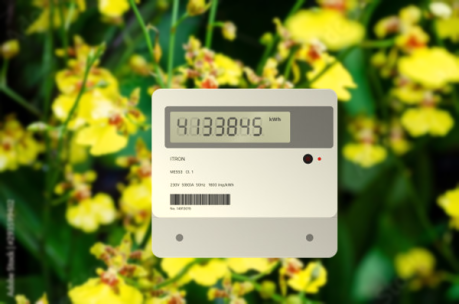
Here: 4133845 (kWh)
